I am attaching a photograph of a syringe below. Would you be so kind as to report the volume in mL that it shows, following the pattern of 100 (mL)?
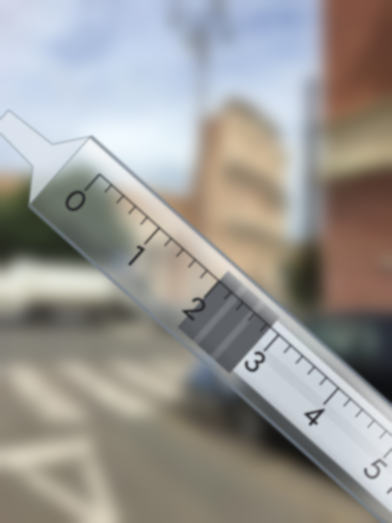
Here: 2 (mL)
